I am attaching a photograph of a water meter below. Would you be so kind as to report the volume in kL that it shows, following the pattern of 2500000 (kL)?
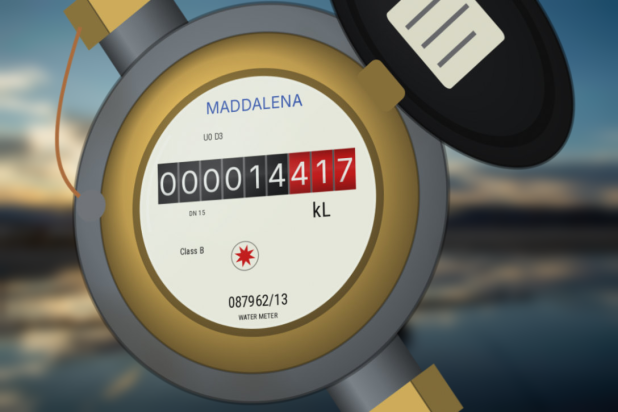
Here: 14.417 (kL)
